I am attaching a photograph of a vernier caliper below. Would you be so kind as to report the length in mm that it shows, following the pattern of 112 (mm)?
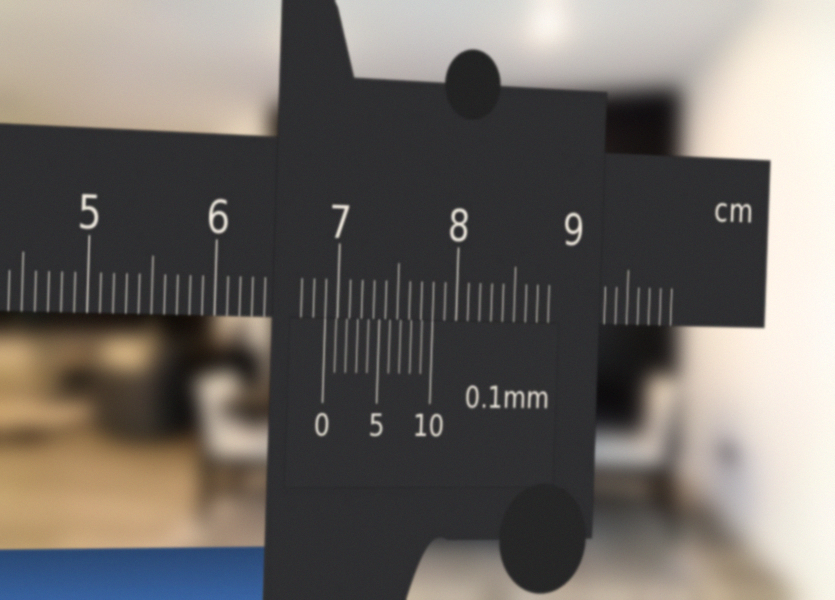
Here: 69.0 (mm)
